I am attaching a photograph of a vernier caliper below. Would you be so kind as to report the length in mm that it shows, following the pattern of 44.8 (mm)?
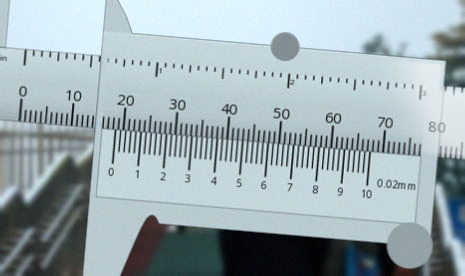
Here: 18.5 (mm)
